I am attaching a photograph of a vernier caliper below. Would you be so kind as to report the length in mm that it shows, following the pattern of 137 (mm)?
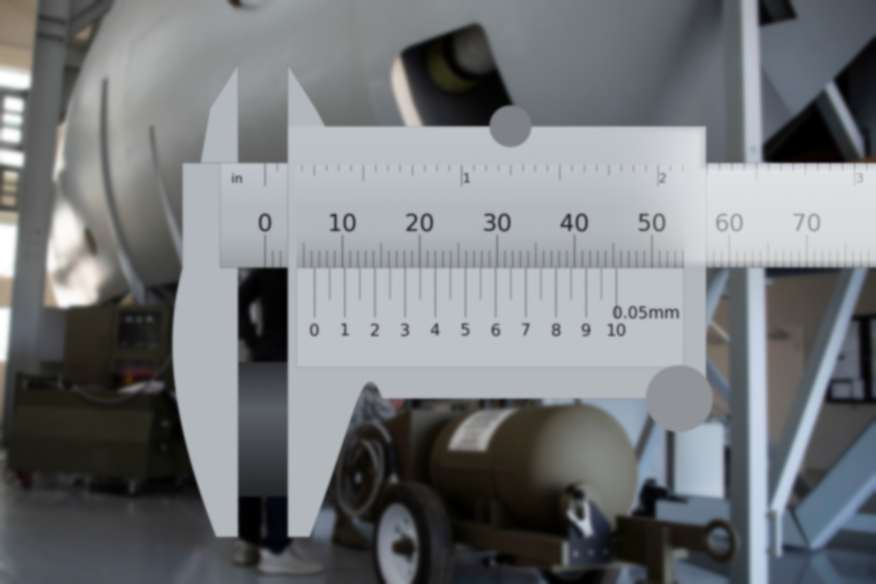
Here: 6.4 (mm)
